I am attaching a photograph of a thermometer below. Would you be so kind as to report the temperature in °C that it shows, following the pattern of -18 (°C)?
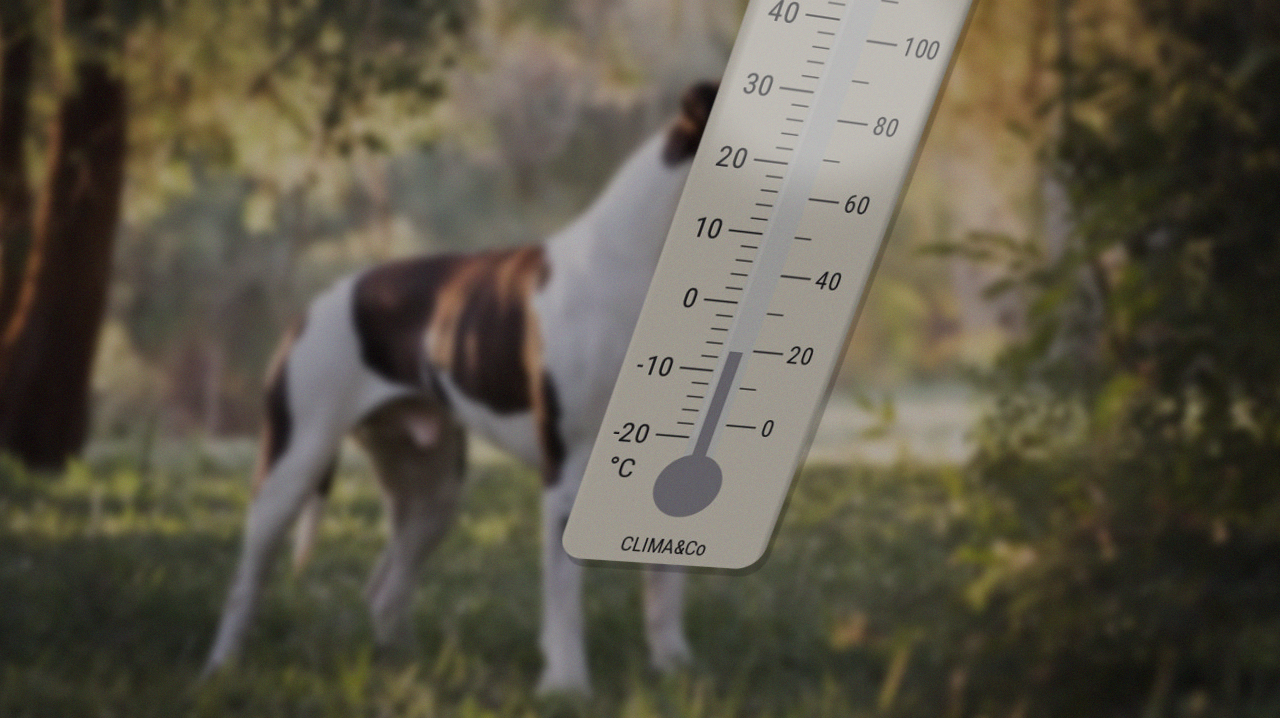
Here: -7 (°C)
